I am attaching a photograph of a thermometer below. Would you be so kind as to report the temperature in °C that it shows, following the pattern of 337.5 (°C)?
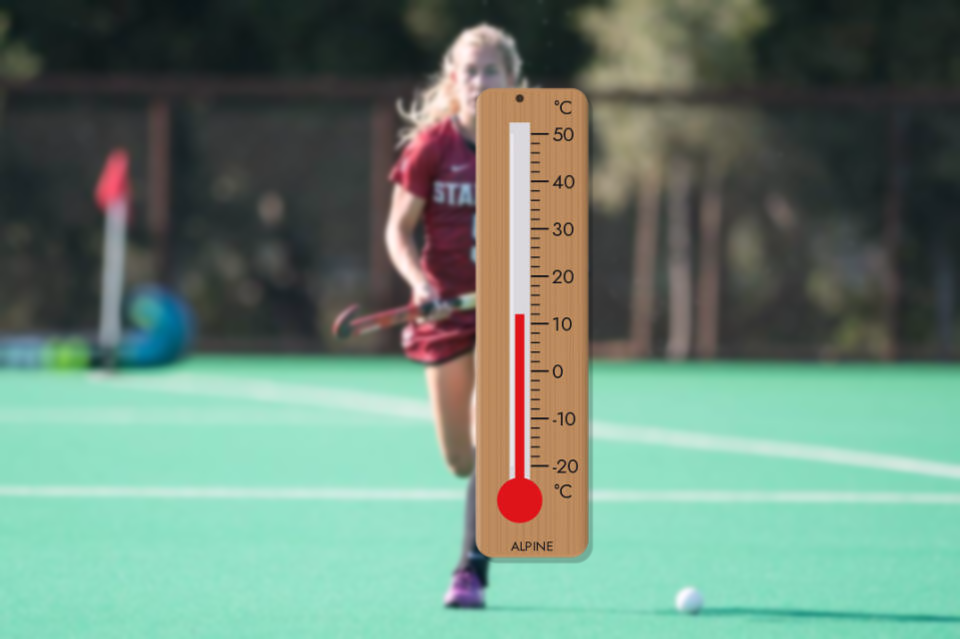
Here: 12 (°C)
